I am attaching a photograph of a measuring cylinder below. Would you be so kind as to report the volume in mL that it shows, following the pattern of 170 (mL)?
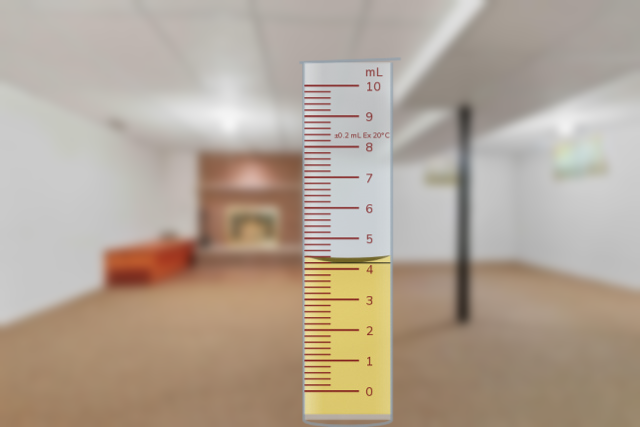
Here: 4.2 (mL)
